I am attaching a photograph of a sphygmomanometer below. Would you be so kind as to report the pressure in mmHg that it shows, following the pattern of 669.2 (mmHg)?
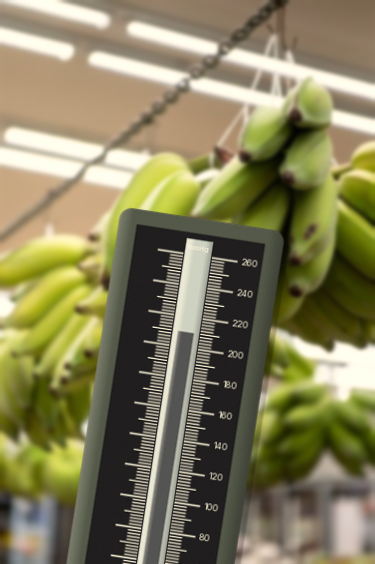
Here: 210 (mmHg)
